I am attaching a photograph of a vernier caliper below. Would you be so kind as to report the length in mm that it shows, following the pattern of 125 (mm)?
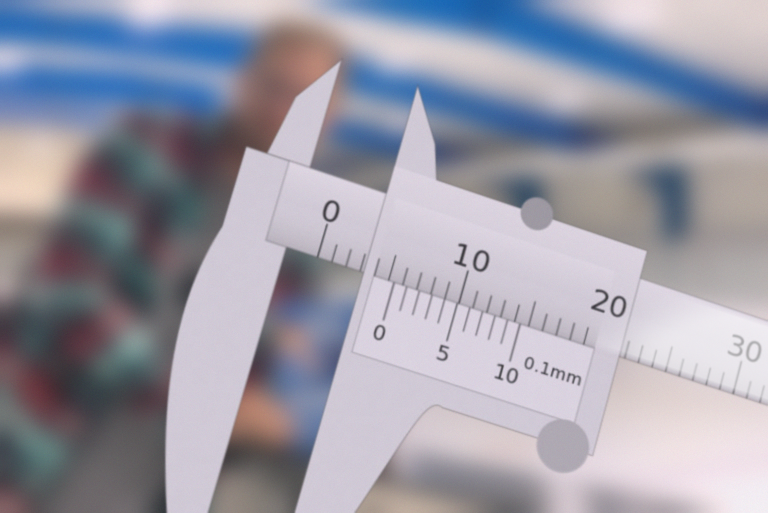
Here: 5.4 (mm)
